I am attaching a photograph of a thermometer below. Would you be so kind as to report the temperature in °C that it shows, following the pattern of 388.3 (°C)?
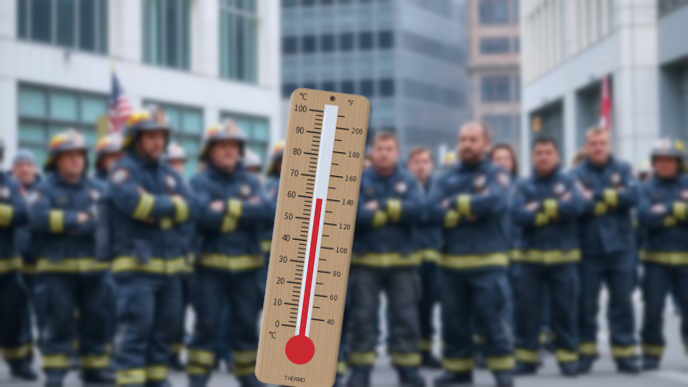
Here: 60 (°C)
